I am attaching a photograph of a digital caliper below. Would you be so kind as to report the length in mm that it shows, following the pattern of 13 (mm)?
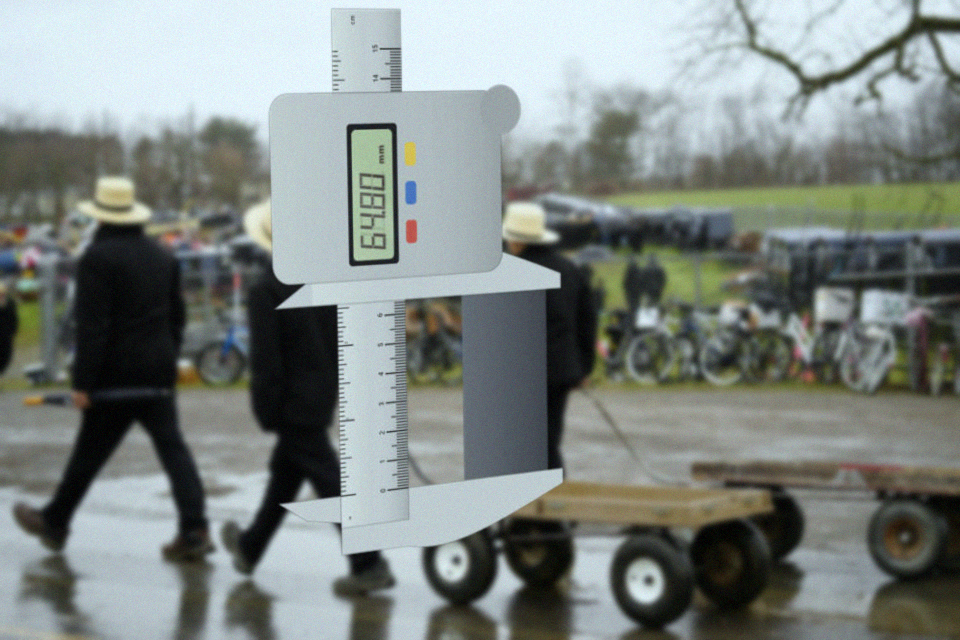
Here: 64.80 (mm)
